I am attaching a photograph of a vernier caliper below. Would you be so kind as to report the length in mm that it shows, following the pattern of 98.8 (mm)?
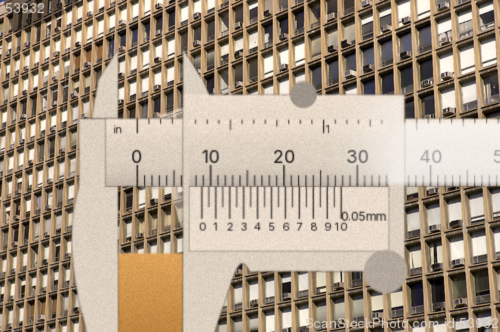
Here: 8.8 (mm)
